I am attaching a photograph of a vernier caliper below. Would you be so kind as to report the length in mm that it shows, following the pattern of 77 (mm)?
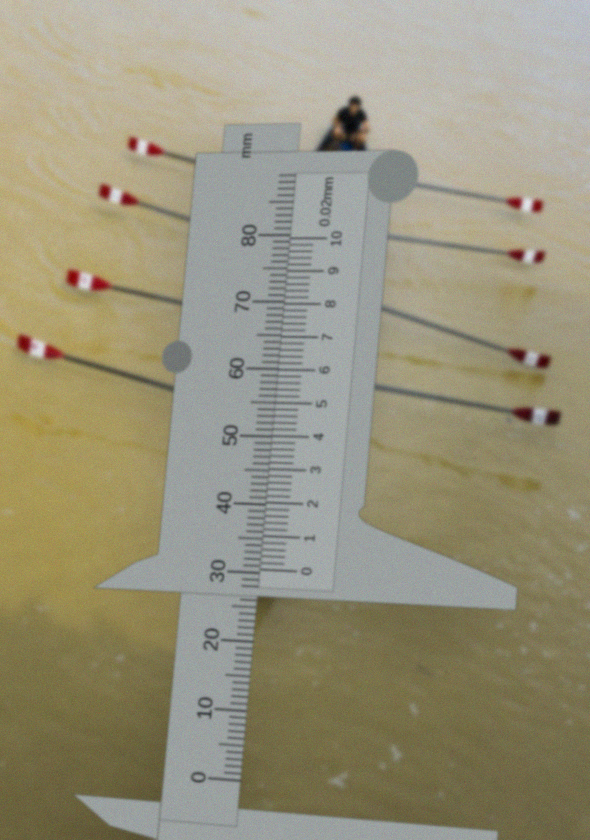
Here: 30.5 (mm)
